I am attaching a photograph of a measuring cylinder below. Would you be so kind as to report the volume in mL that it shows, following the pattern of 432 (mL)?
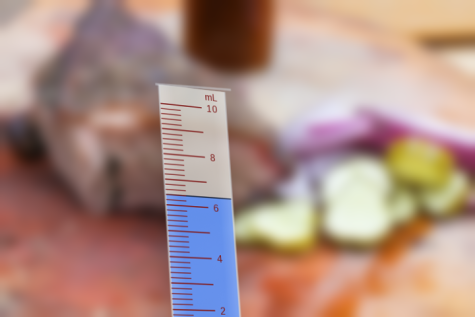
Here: 6.4 (mL)
